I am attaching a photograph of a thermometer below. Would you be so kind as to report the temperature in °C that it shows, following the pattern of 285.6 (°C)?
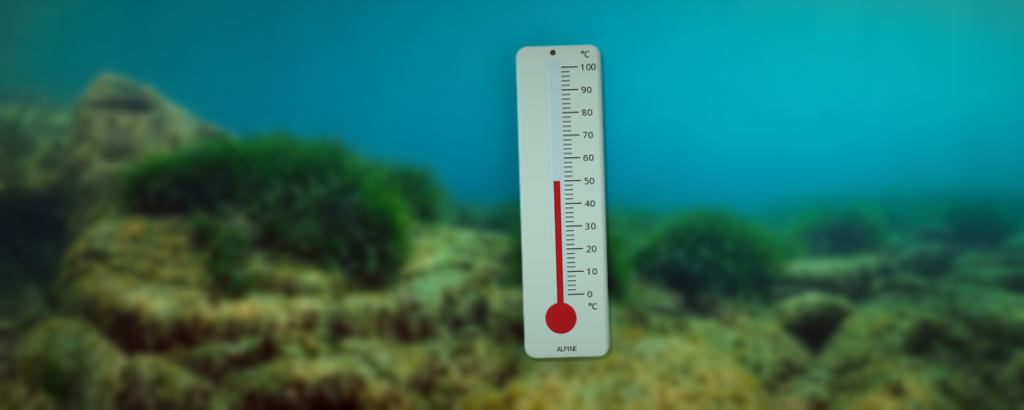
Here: 50 (°C)
